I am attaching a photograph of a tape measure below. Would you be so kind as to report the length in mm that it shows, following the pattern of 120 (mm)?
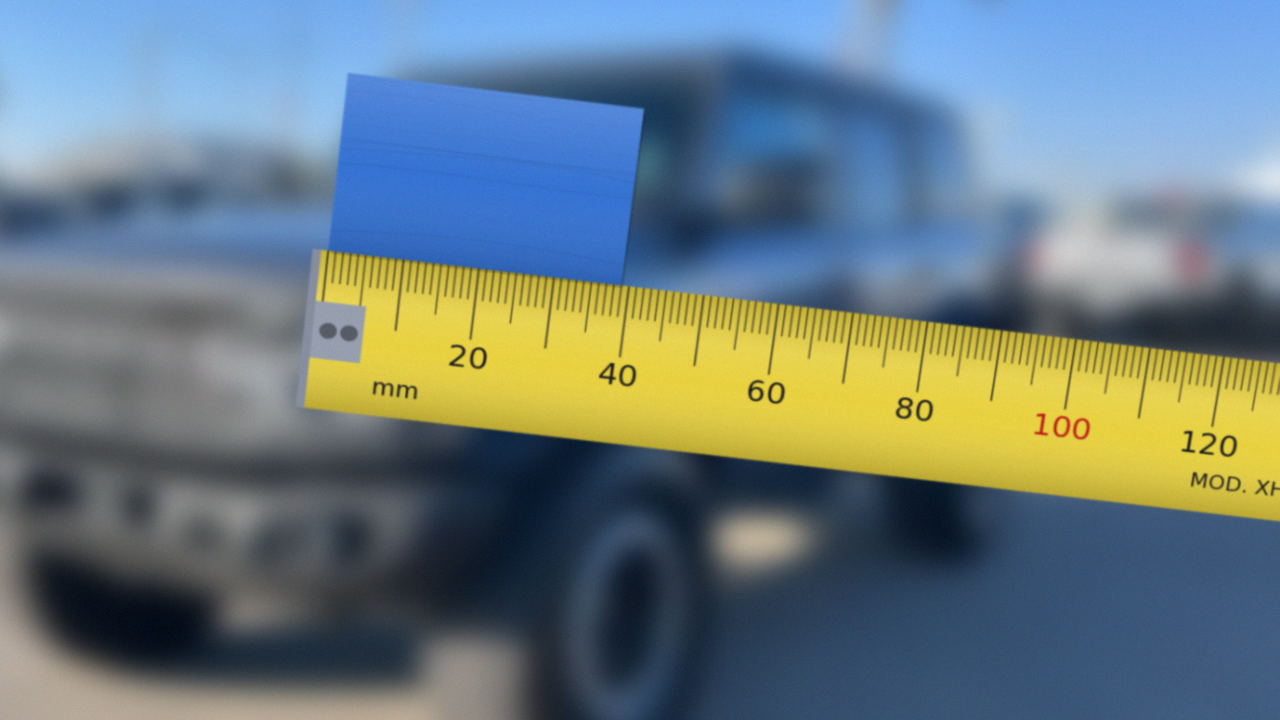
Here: 39 (mm)
